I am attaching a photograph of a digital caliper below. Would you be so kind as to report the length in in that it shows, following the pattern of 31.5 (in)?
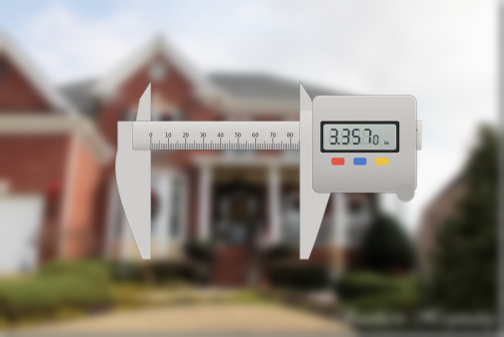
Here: 3.3570 (in)
